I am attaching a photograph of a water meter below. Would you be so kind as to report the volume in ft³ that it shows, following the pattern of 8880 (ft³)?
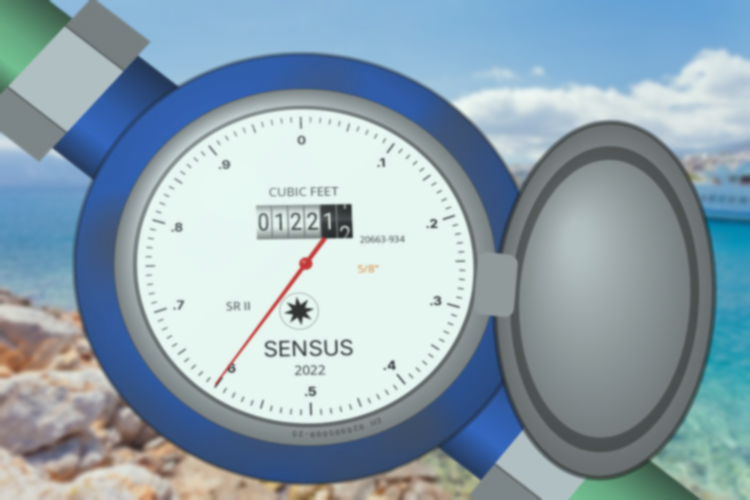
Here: 12211.60 (ft³)
